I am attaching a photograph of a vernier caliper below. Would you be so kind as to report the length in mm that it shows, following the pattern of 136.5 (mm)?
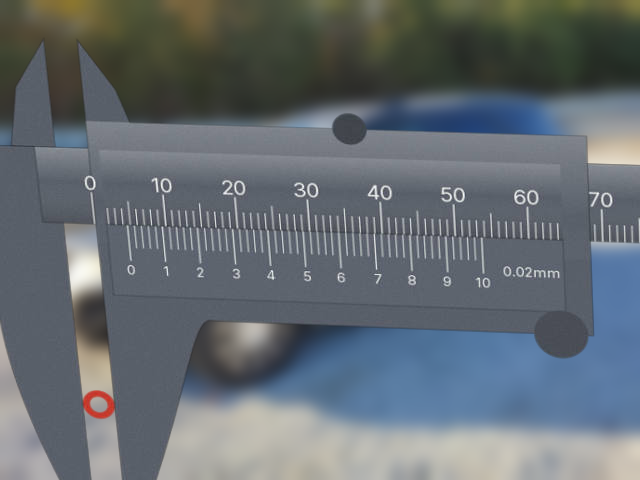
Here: 4.6 (mm)
